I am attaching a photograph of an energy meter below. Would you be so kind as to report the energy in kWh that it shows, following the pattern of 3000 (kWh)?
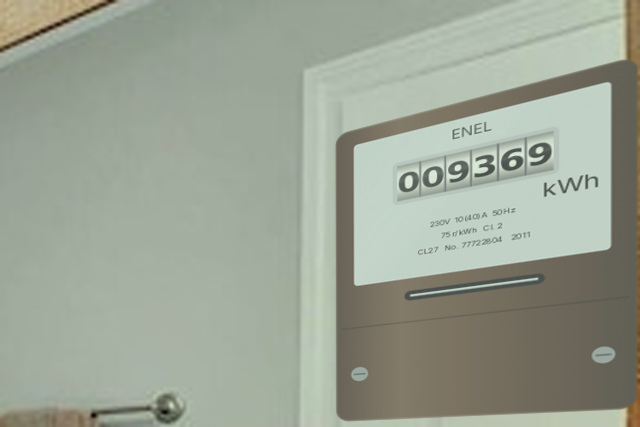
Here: 9369 (kWh)
